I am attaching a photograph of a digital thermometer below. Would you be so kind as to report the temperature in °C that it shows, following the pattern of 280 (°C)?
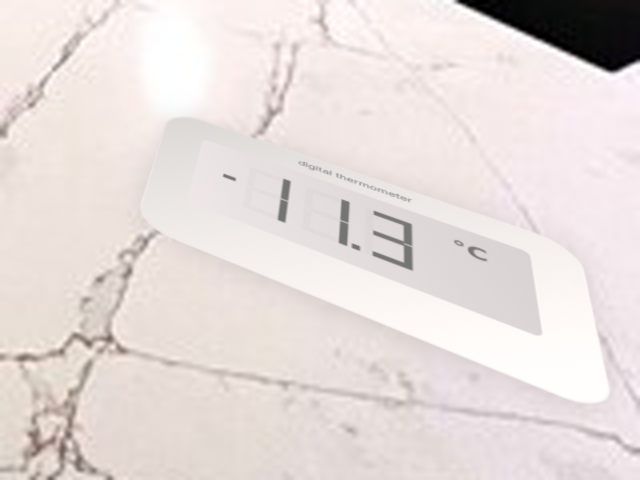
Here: -11.3 (°C)
